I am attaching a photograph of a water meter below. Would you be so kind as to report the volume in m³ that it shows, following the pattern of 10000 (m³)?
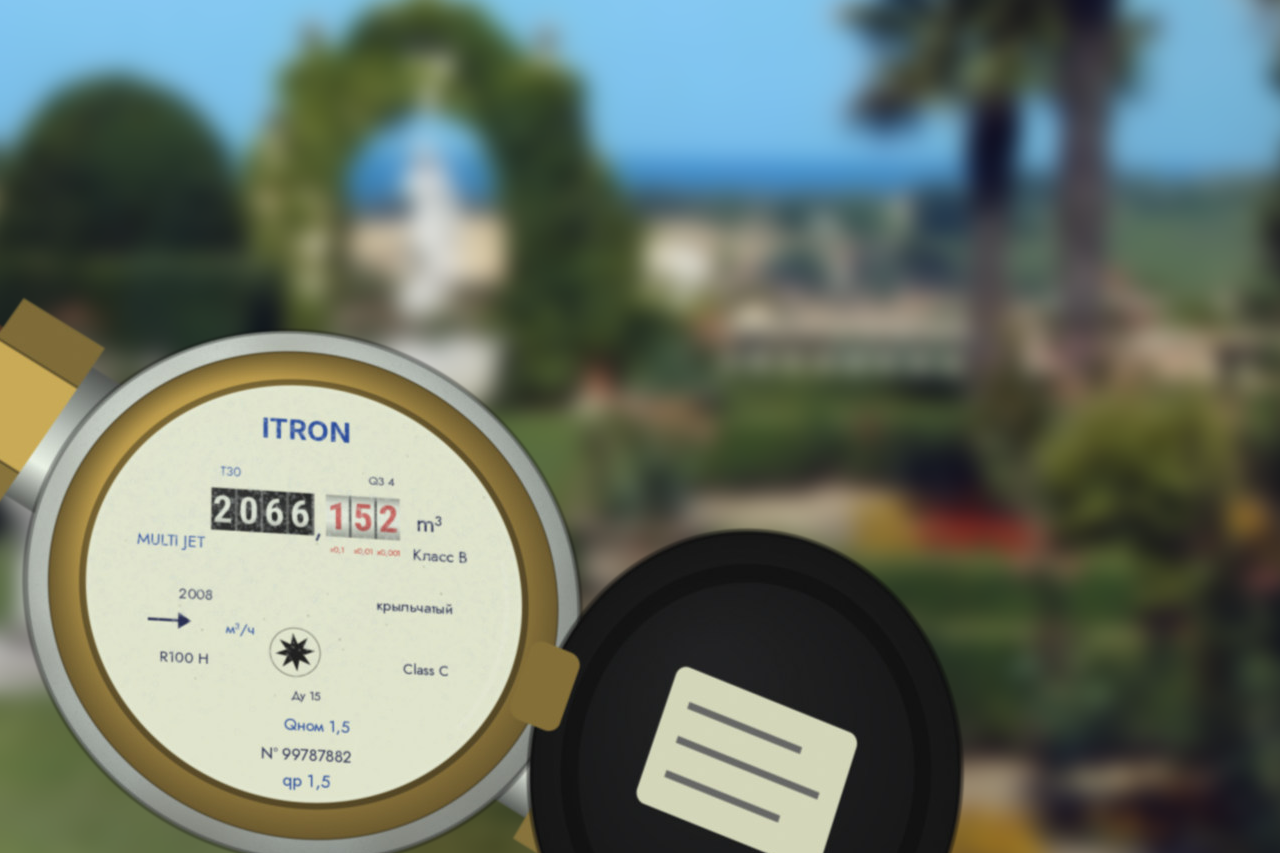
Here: 2066.152 (m³)
